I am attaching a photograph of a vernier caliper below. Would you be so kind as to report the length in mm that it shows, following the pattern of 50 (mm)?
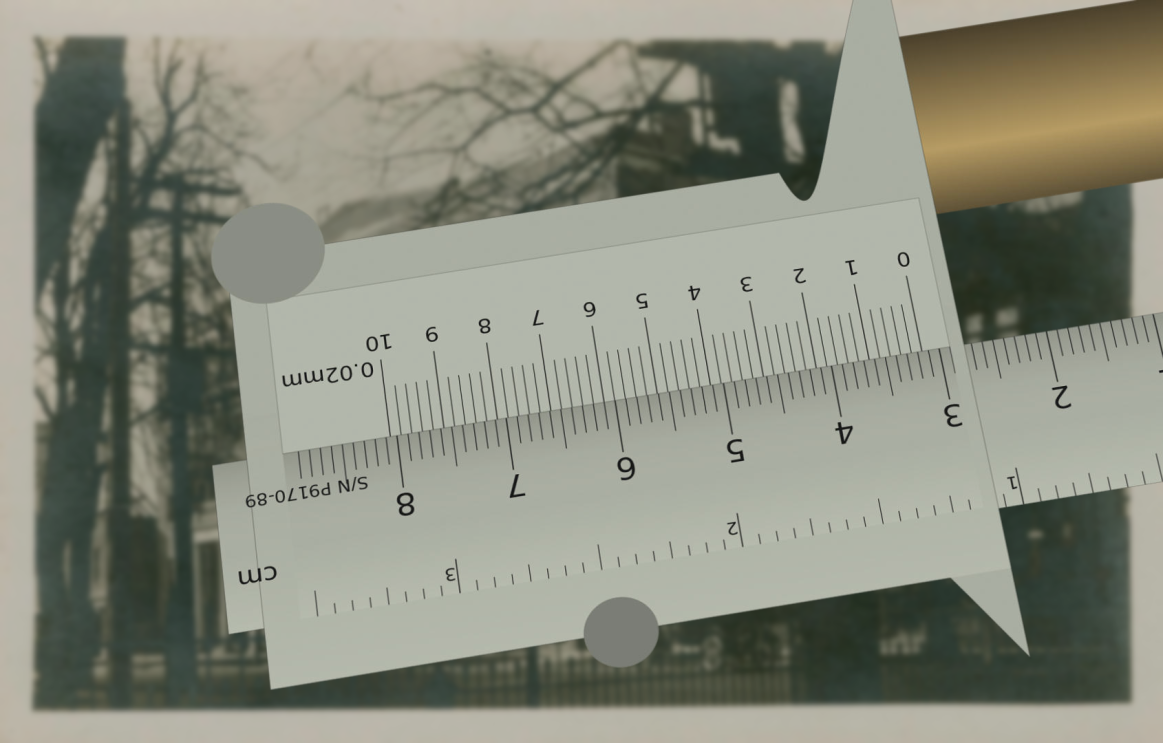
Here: 31.6 (mm)
